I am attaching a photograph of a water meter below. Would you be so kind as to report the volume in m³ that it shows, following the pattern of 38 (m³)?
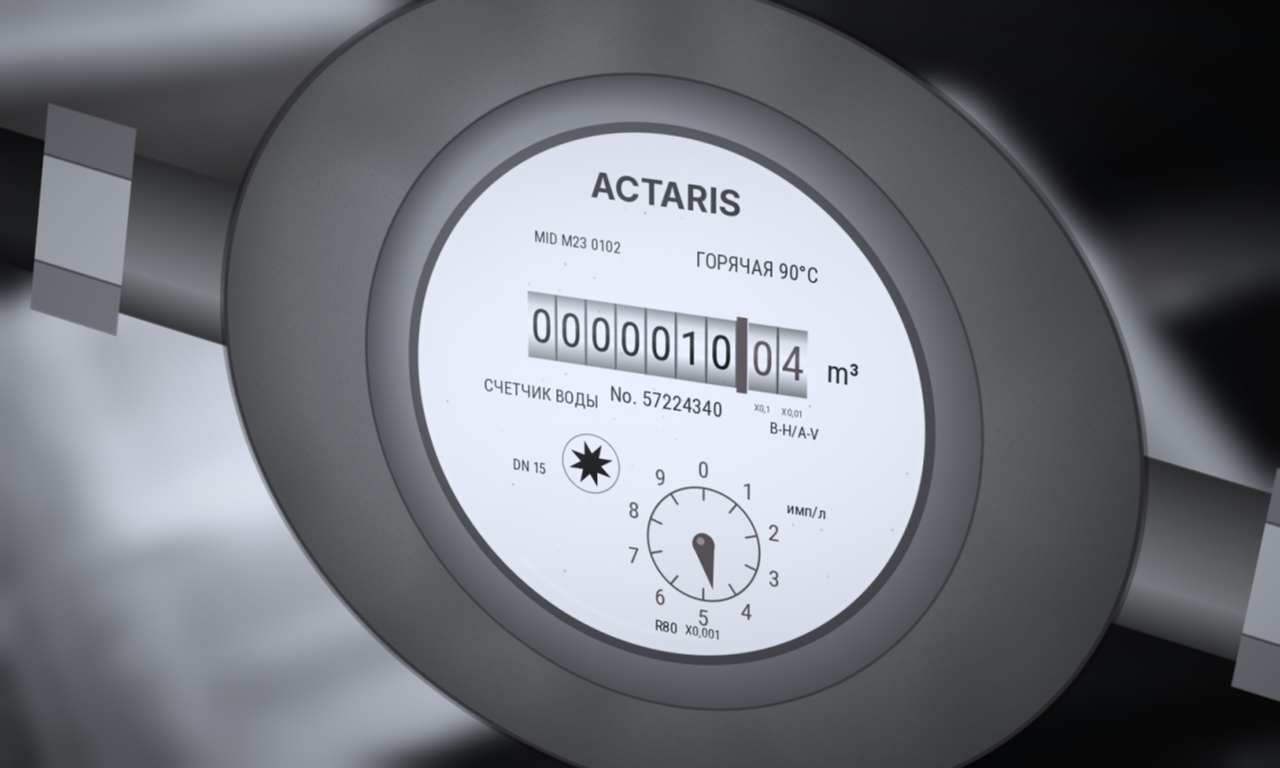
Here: 10.044 (m³)
